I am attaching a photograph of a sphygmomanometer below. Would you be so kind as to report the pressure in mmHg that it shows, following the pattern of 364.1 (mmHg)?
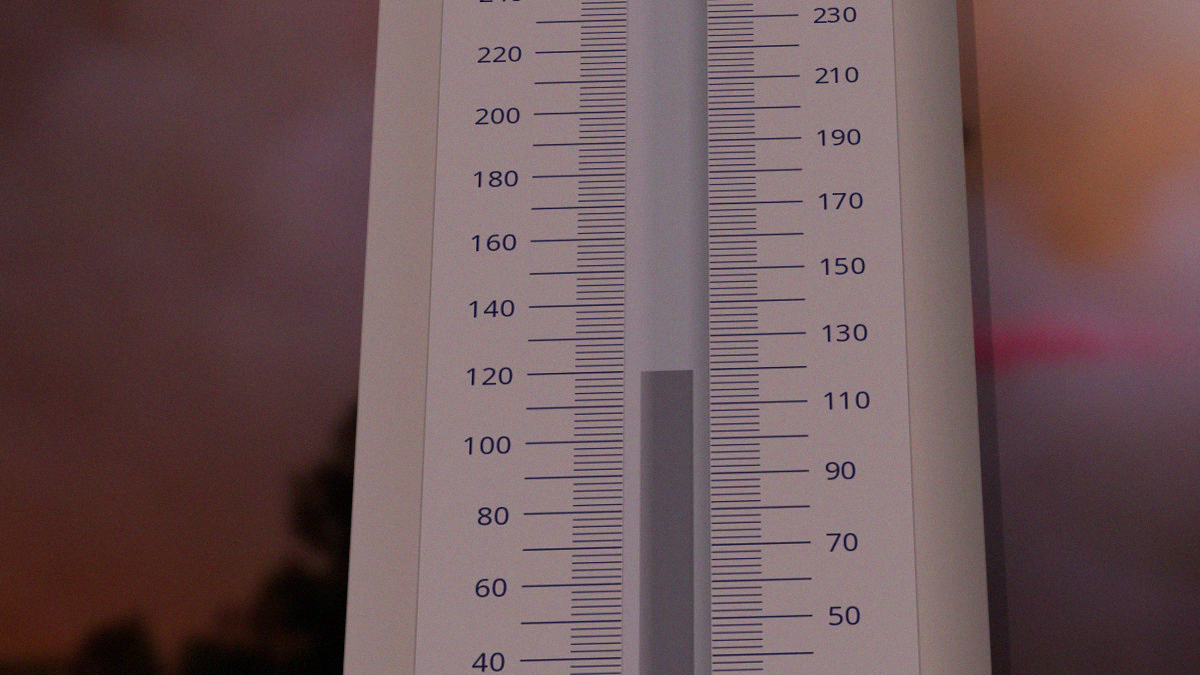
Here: 120 (mmHg)
